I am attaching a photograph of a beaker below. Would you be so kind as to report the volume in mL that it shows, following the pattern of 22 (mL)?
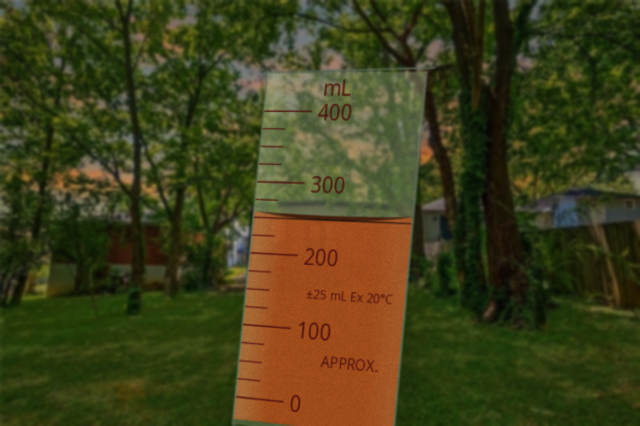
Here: 250 (mL)
